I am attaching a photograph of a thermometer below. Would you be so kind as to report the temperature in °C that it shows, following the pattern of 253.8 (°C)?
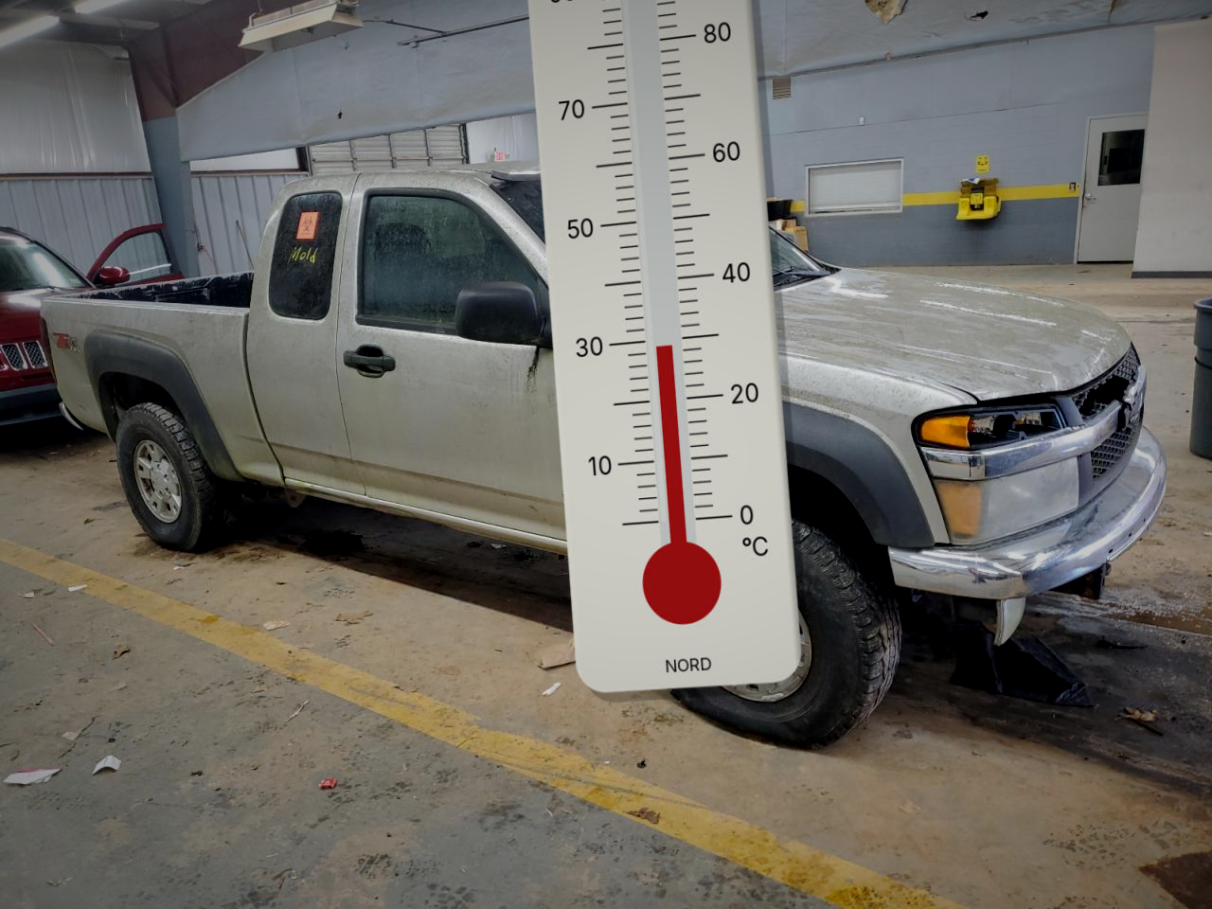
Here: 29 (°C)
